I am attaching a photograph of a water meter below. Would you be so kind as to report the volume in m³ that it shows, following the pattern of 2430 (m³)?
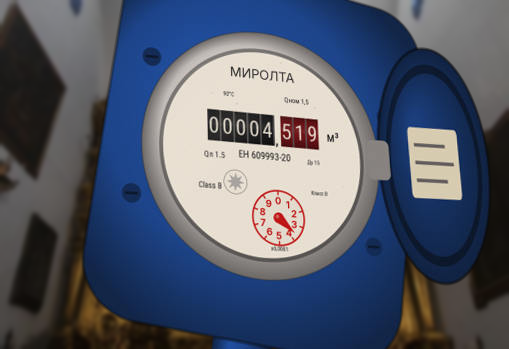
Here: 4.5193 (m³)
